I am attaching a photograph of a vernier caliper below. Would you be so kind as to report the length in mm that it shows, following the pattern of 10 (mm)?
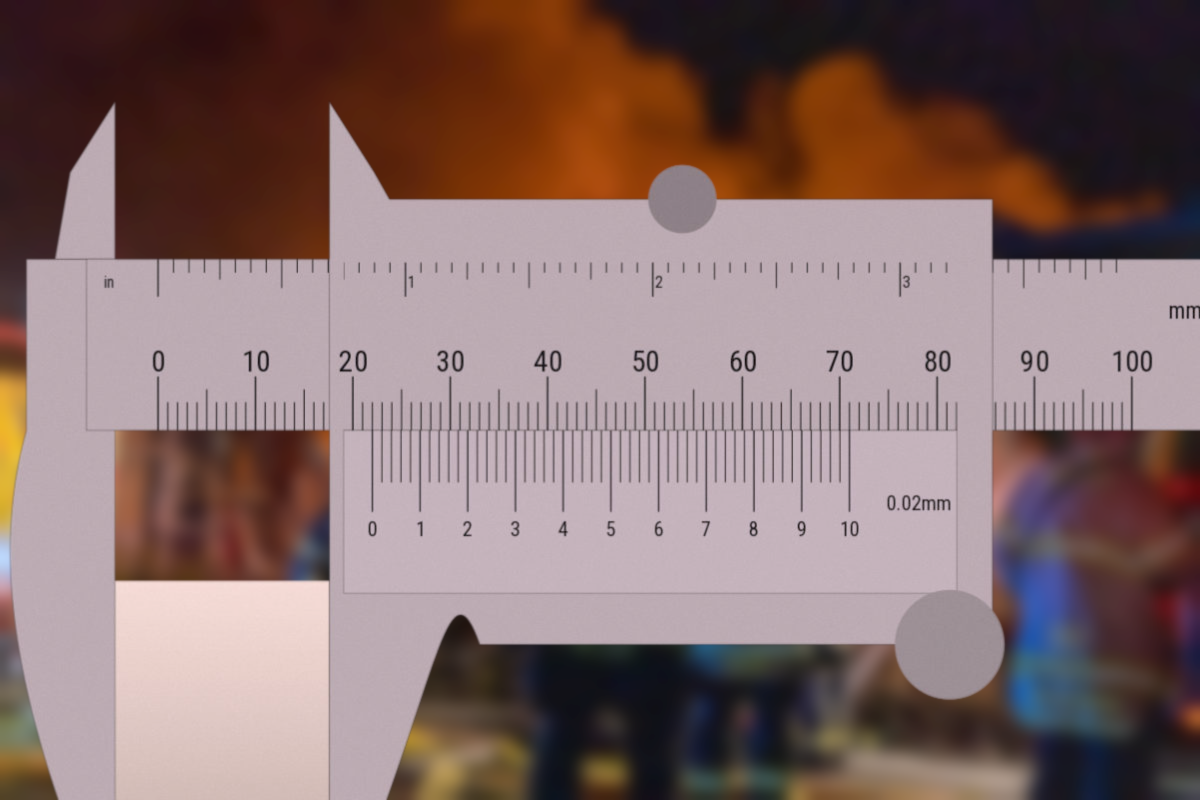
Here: 22.0 (mm)
